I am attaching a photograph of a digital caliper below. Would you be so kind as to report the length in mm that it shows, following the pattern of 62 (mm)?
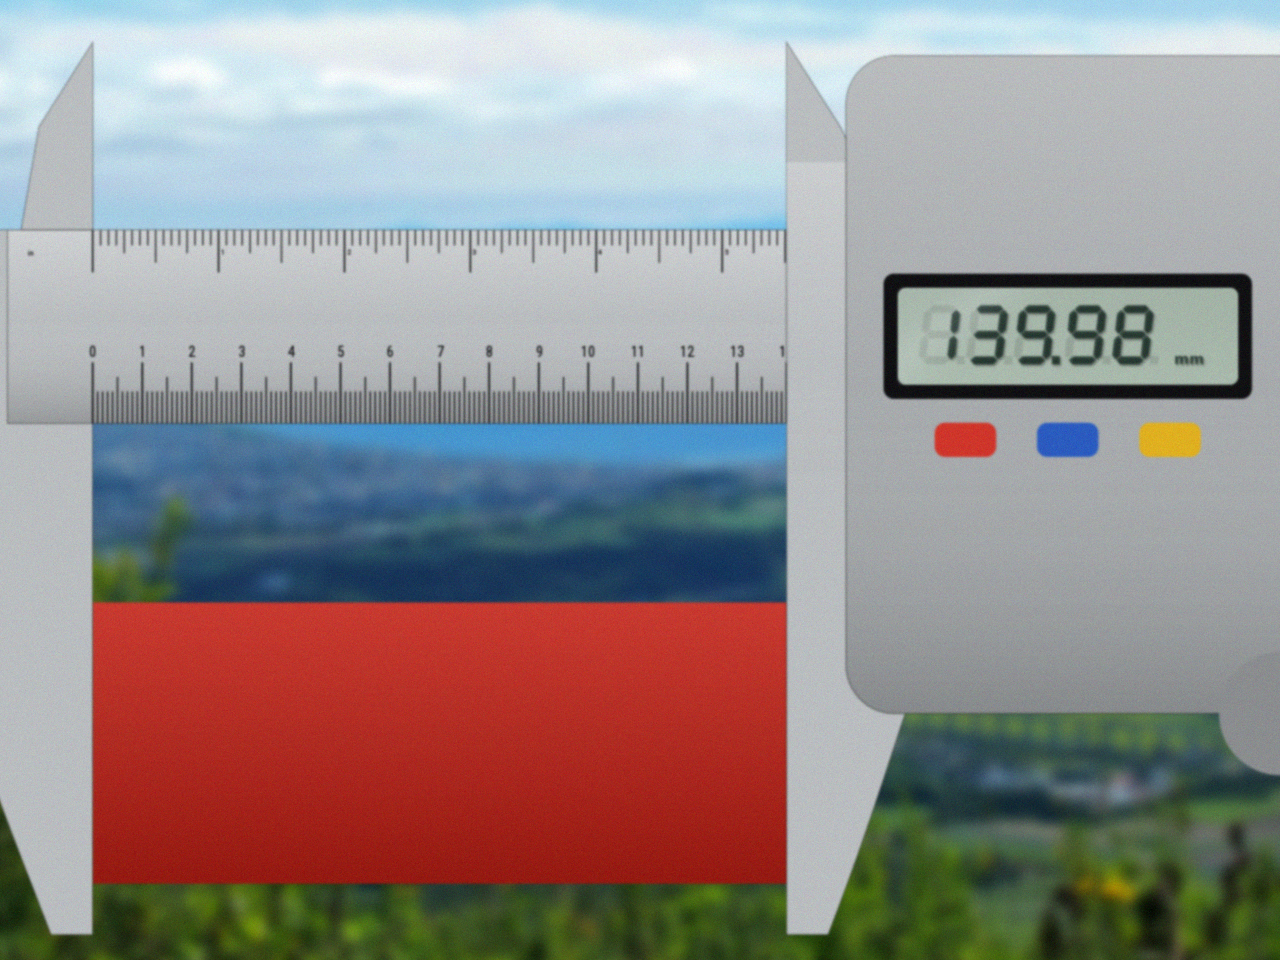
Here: 139.98 (mm)
